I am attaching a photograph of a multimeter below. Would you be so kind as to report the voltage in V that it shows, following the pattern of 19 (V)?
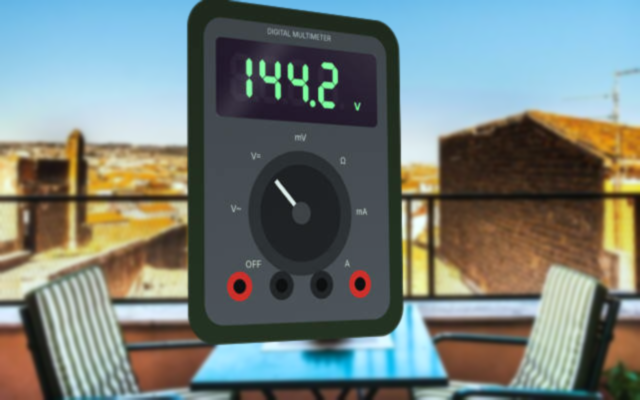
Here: 144.2 (V)
